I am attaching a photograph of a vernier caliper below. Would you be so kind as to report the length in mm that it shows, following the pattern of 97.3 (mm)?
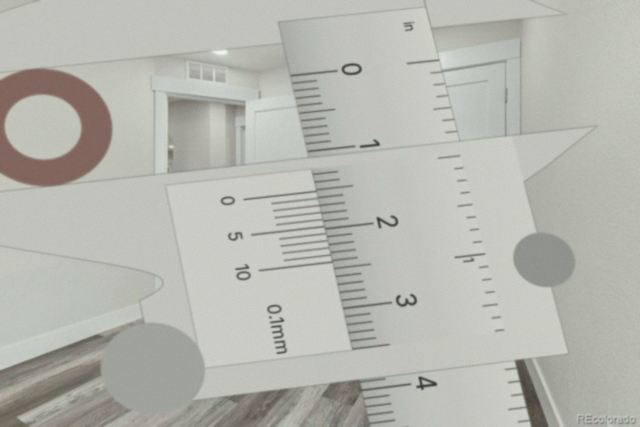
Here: 15.2 (mm)
